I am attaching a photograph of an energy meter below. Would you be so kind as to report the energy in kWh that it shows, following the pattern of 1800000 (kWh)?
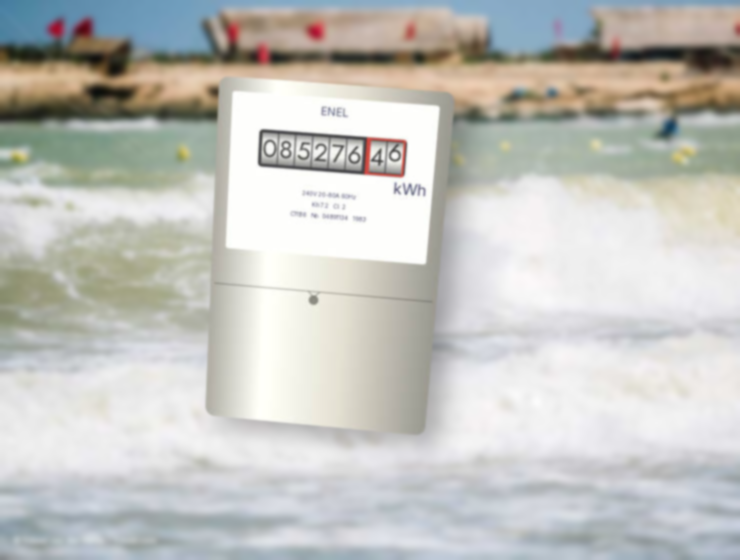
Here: 85276.46 (kWh)
